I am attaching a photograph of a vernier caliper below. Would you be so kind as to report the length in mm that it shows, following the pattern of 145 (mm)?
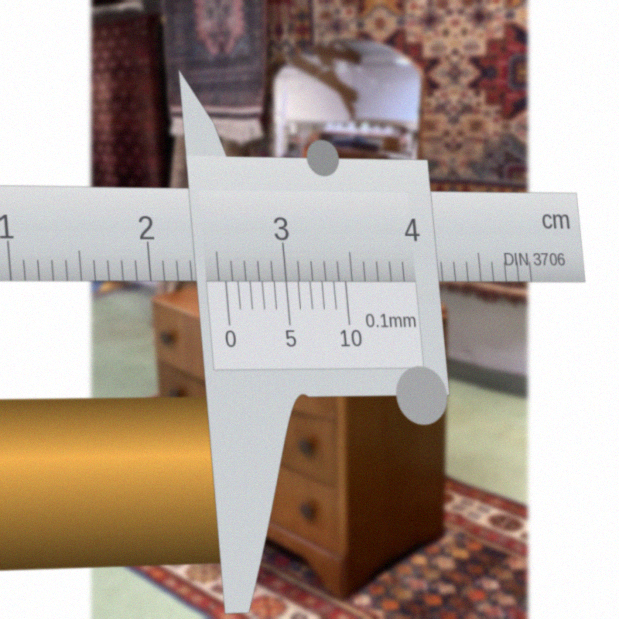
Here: 25.5 (mm)
